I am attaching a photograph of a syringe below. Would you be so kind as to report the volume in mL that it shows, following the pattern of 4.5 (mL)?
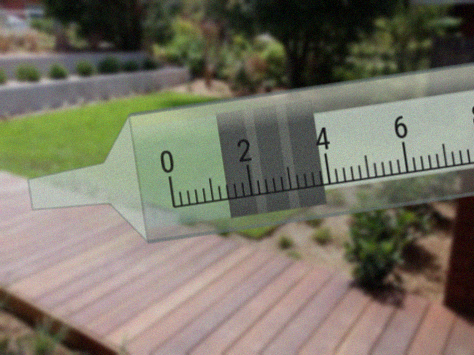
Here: 1.4 (mL)
